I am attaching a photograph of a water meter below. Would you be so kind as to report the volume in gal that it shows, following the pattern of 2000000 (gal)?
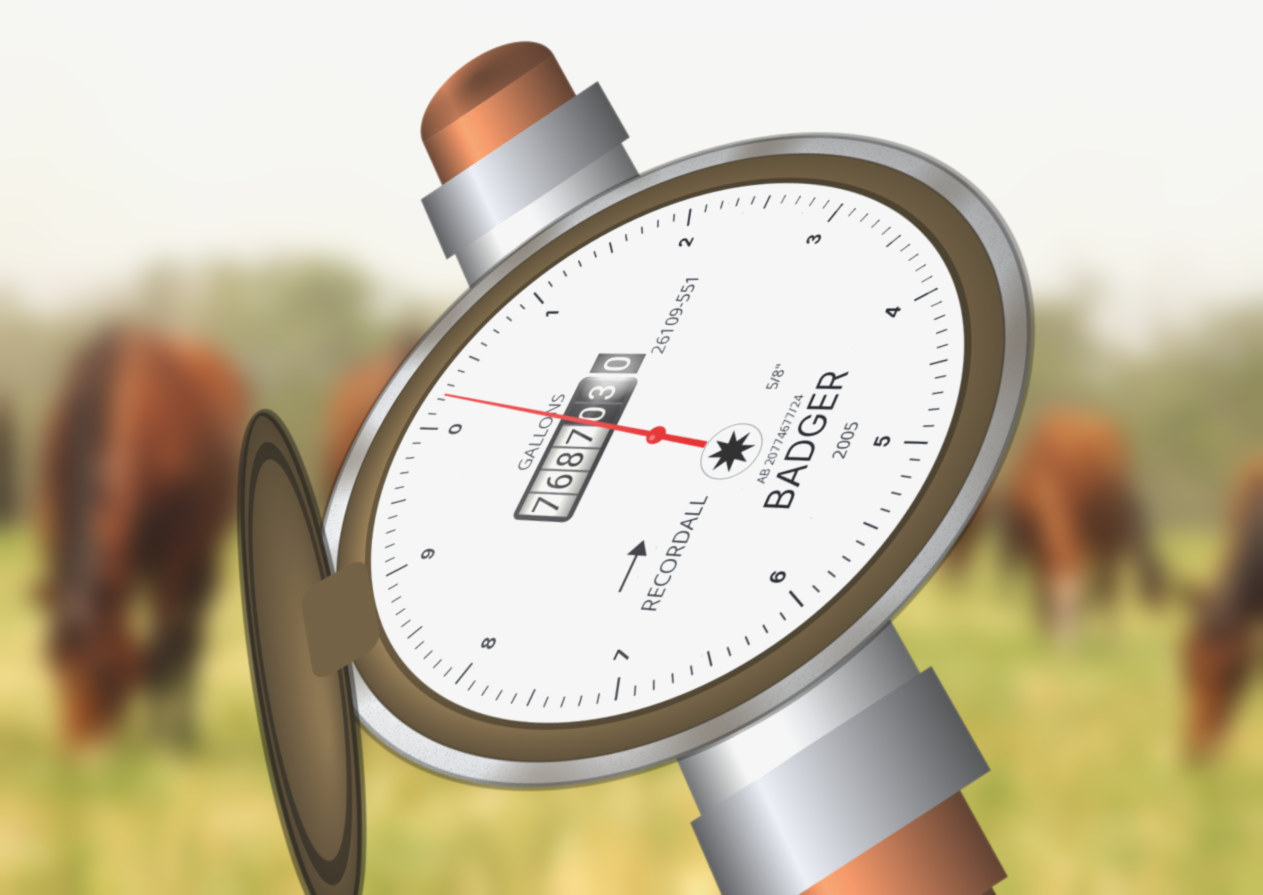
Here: 7687030.2 (gal)
